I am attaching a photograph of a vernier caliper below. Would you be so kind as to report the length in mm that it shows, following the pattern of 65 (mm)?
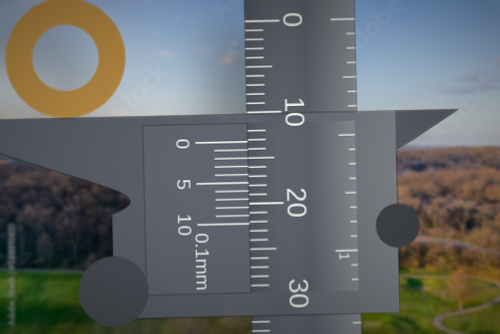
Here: 13.2 (mm)
